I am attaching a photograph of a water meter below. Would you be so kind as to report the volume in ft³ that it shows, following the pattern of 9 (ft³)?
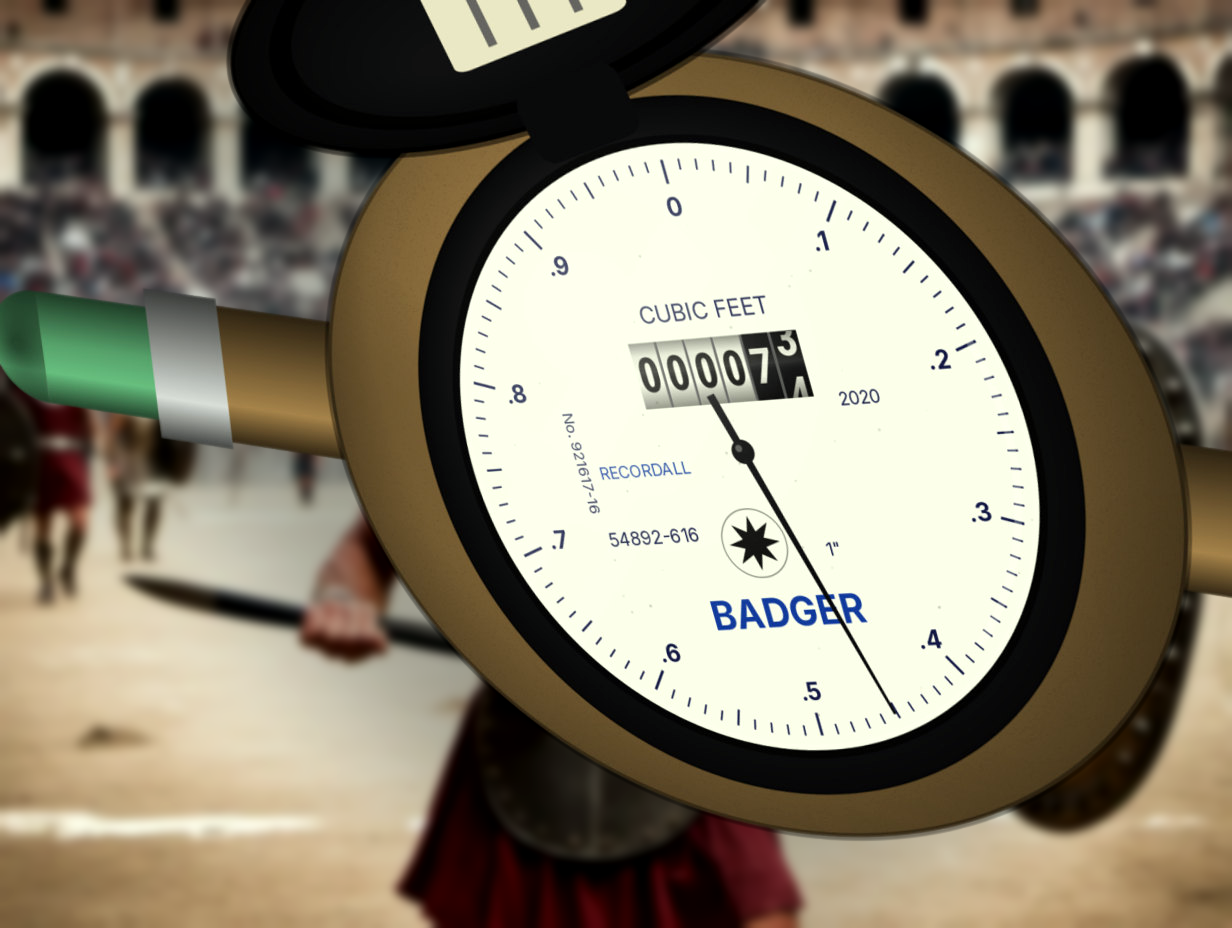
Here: 73.45 (ft³)
